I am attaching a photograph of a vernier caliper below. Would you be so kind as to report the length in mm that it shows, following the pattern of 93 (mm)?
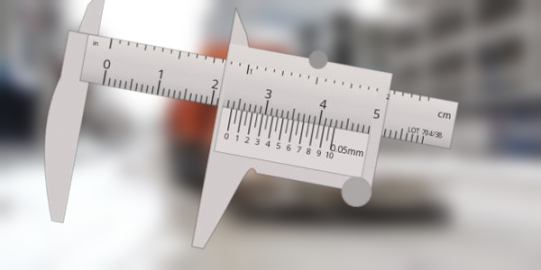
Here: 23.8 (mm)
